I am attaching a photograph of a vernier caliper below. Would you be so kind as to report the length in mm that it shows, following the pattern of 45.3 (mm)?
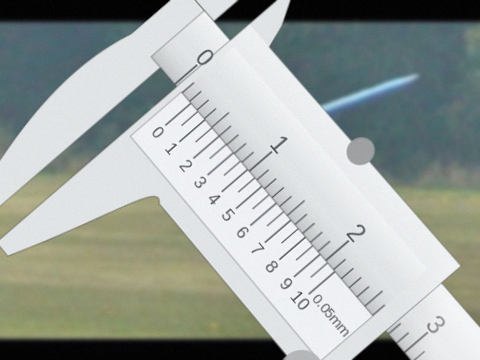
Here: 2.2 (mm)
